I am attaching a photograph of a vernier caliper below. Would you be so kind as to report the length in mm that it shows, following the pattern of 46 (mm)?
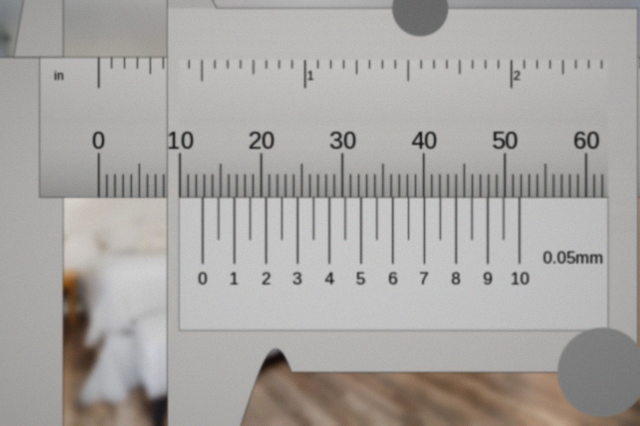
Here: 12.8 (mm)
